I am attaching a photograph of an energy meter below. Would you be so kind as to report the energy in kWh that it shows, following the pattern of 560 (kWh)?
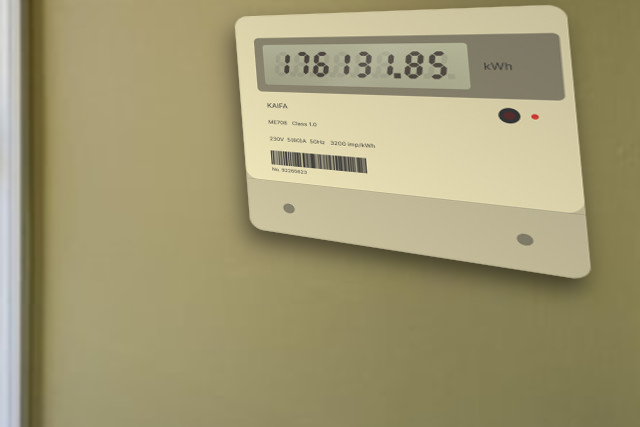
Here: 176131.85 (kWh)
